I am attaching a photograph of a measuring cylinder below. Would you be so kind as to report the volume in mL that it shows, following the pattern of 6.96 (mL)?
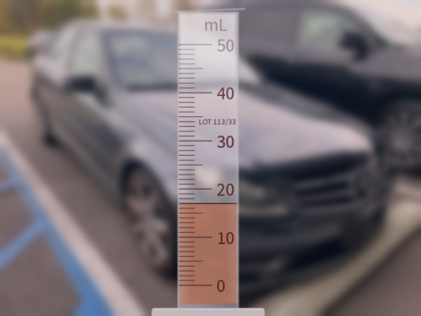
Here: 17 (mL)
